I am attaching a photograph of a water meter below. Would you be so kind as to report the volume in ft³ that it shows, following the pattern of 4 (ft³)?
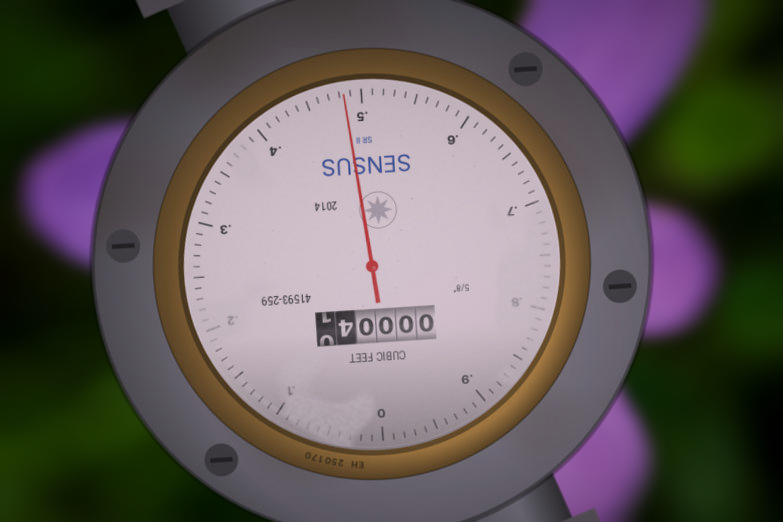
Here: 40.48 (ft³)
